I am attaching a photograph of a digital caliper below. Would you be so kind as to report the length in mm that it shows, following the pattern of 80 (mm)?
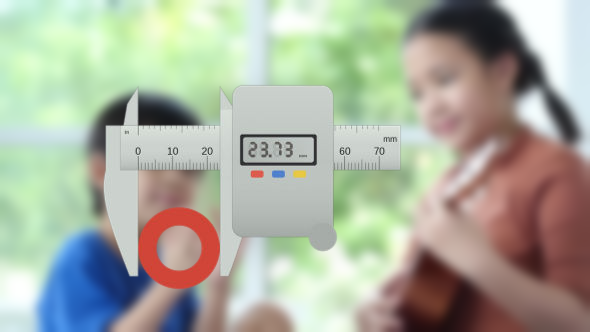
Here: 23.73 (mm)
